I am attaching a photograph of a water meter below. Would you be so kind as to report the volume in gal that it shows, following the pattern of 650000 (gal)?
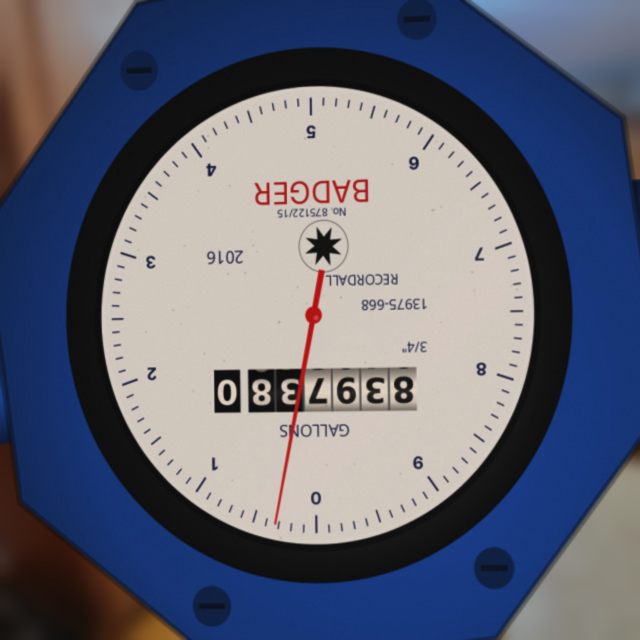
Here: 8397380.3 (gal)
